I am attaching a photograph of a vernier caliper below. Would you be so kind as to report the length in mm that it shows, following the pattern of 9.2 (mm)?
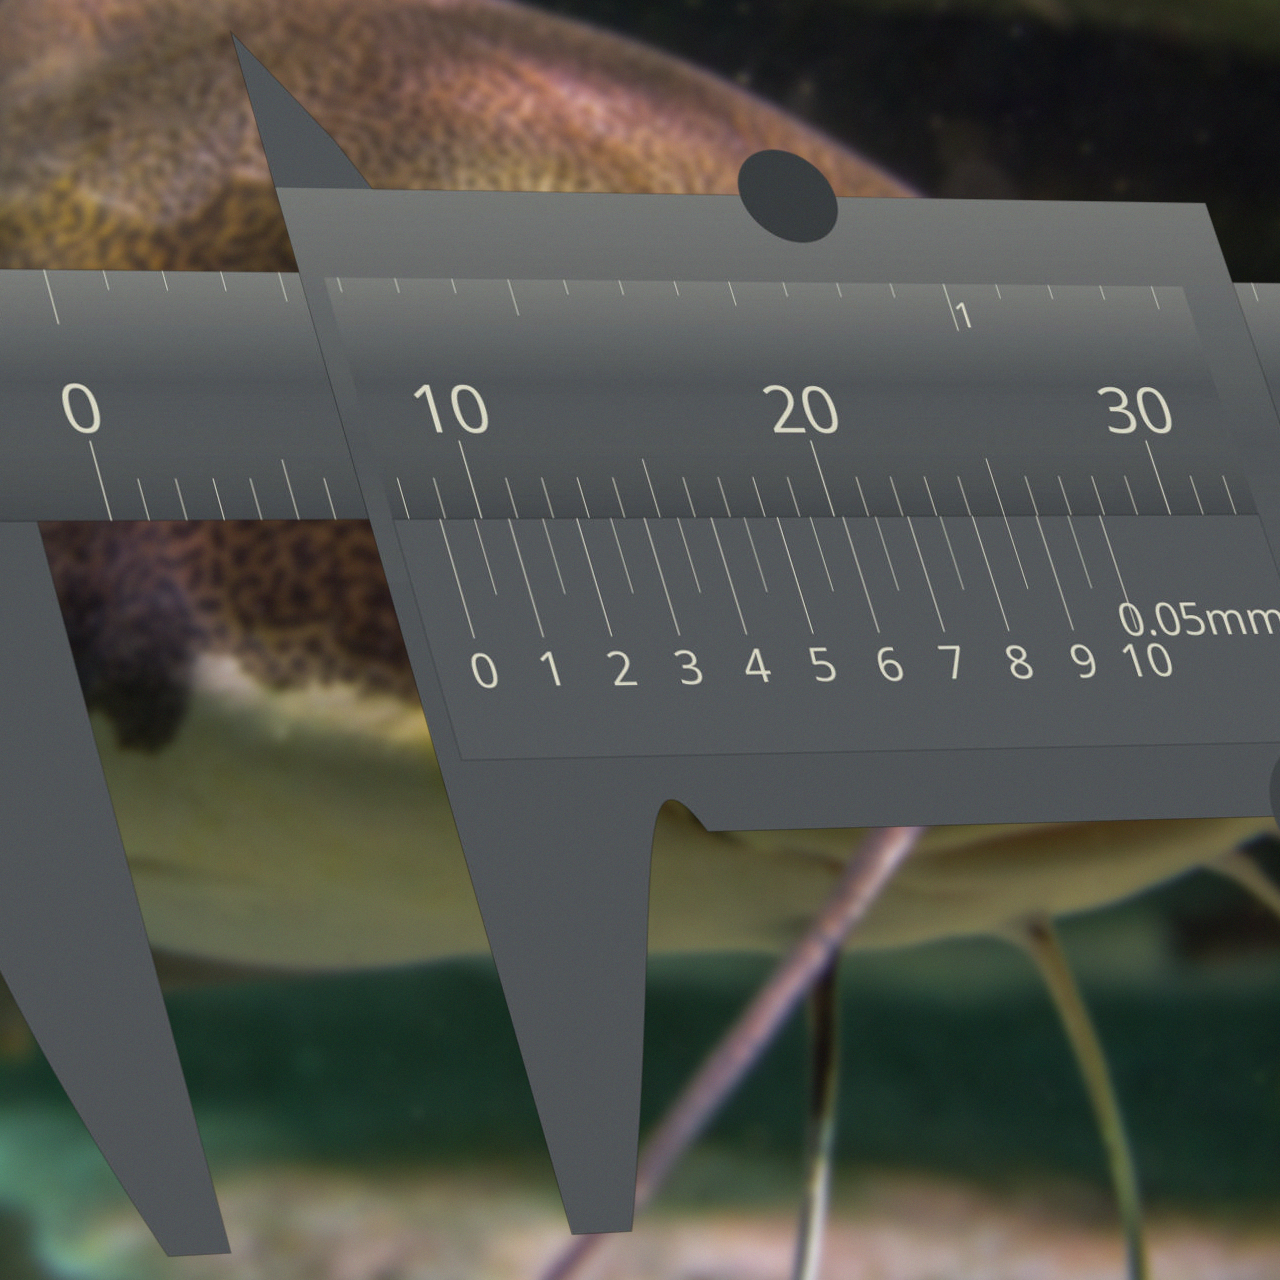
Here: 8.85 (mm)
